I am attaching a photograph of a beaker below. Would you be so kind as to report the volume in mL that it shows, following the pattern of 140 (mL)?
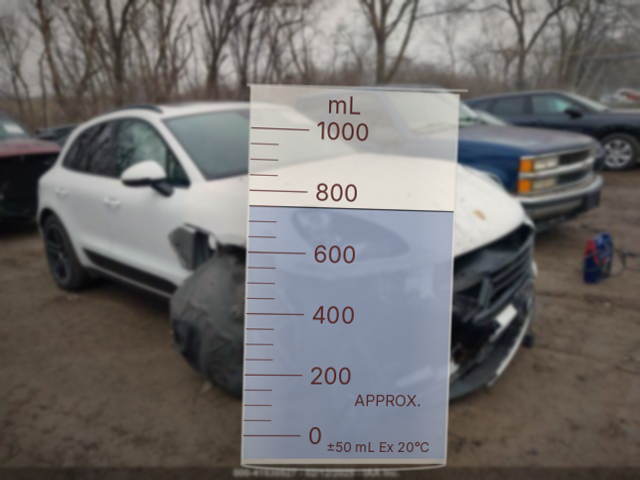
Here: 750 (mL)
